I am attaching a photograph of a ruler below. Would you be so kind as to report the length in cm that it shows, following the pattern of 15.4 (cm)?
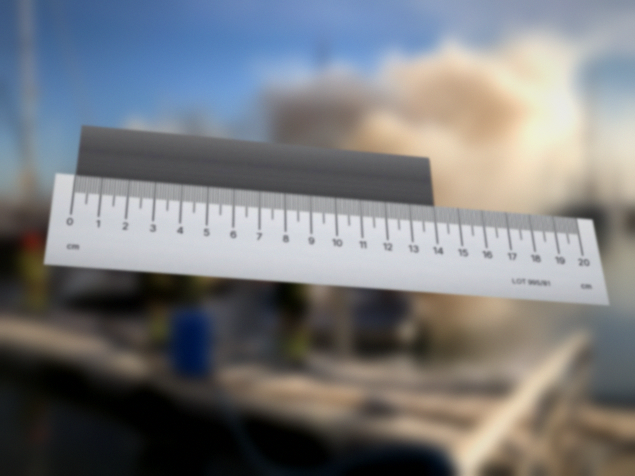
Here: 14 (cm)
